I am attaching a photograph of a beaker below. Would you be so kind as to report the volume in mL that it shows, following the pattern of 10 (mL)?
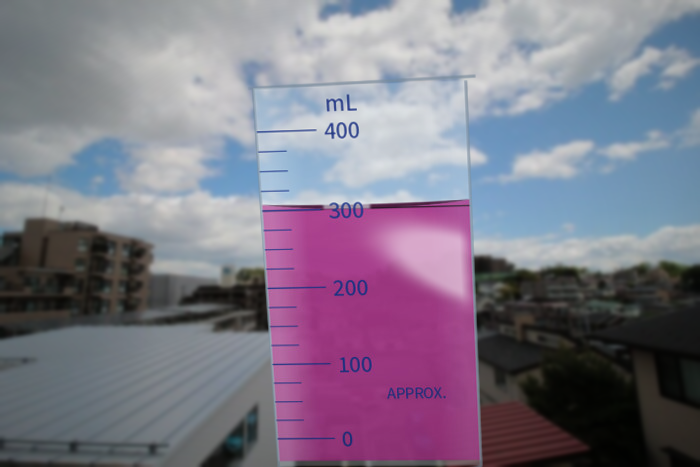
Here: 300 (mL)
